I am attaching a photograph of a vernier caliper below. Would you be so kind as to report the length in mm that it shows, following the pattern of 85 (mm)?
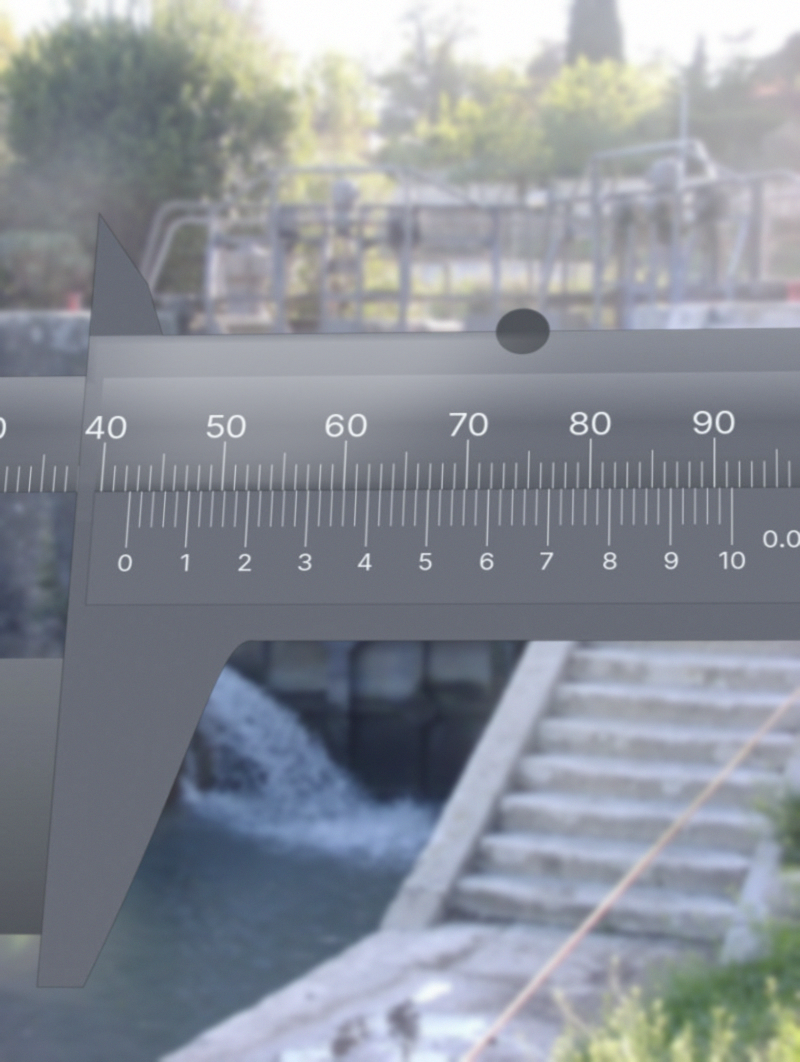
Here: 42.4 (mm)
